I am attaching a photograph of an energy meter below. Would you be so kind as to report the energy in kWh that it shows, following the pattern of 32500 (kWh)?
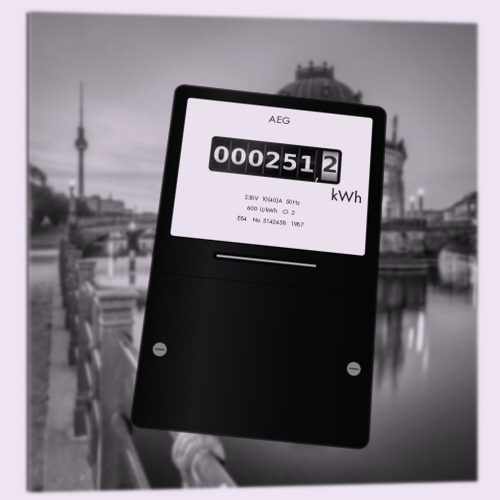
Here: 251.2 (kWh)
